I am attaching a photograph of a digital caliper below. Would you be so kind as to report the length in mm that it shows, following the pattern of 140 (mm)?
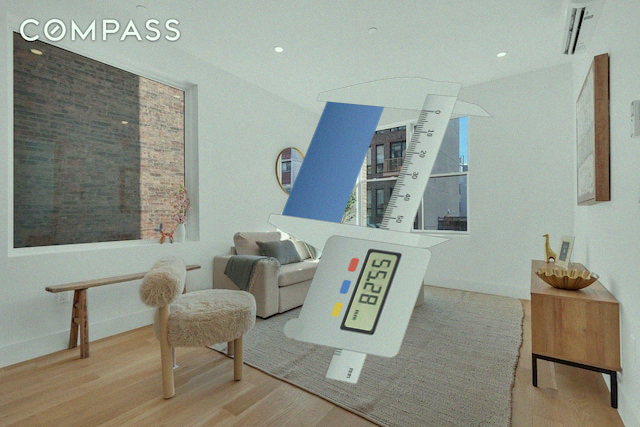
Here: 55.28 (mm)
